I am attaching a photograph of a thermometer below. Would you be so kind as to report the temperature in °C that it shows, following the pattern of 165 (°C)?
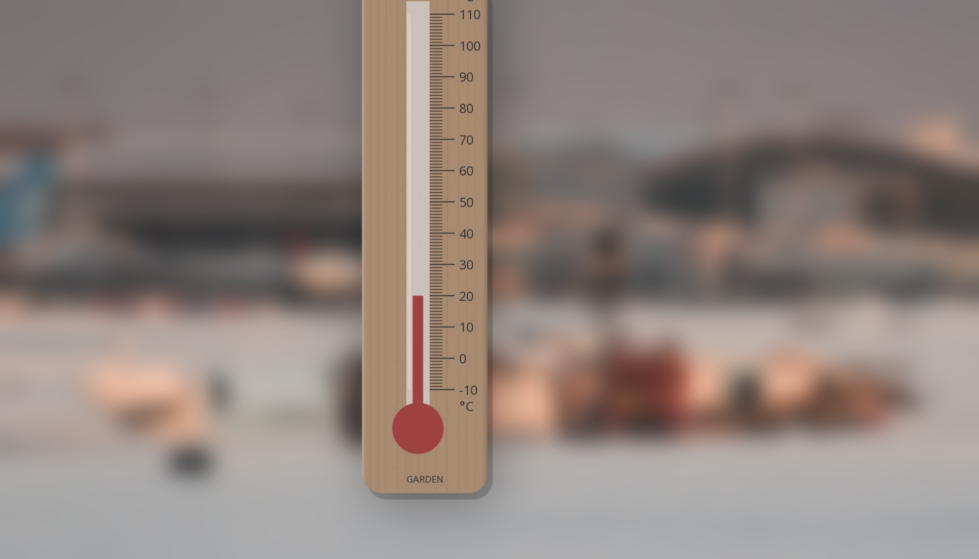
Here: 20 (°C)
